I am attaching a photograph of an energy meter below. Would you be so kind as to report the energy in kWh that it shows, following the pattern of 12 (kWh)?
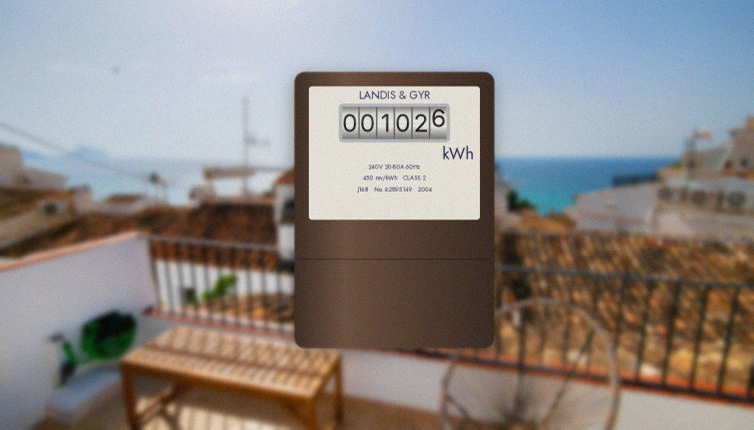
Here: 1026 (kWh)
